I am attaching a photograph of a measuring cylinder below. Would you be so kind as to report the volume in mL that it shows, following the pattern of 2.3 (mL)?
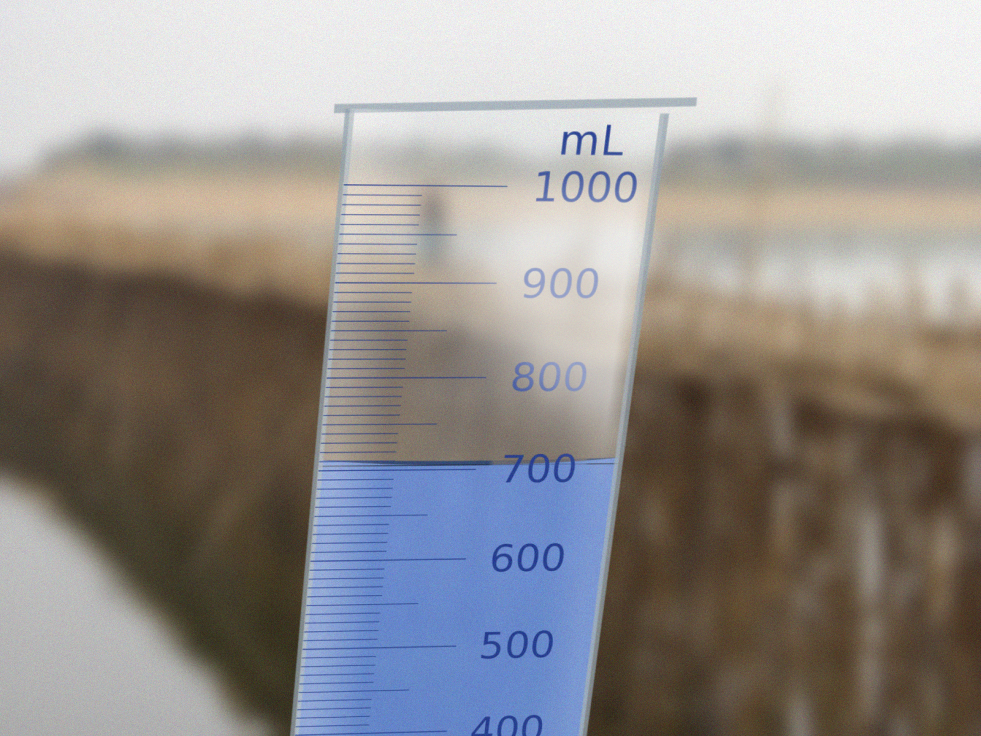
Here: 705 (mL)
